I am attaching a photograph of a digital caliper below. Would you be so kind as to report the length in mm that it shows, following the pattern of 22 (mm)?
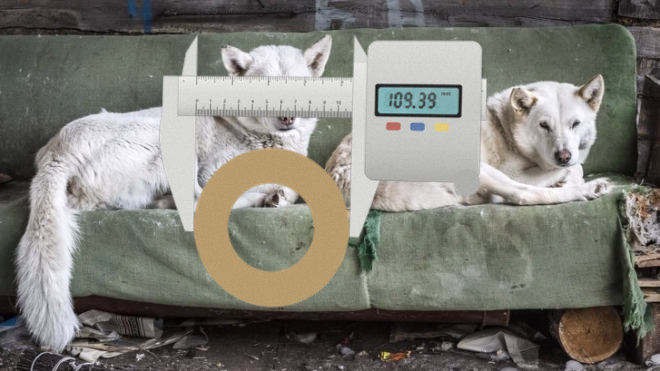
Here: 109.39 (mm)
